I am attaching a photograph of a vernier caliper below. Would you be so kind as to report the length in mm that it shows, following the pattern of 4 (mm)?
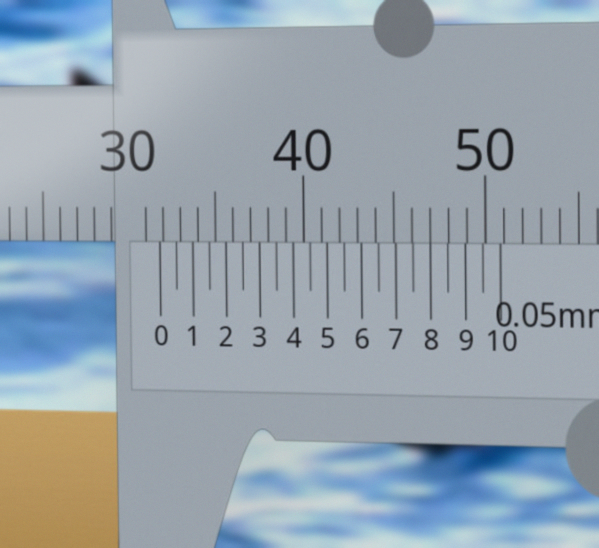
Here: 31.8 (mm)
